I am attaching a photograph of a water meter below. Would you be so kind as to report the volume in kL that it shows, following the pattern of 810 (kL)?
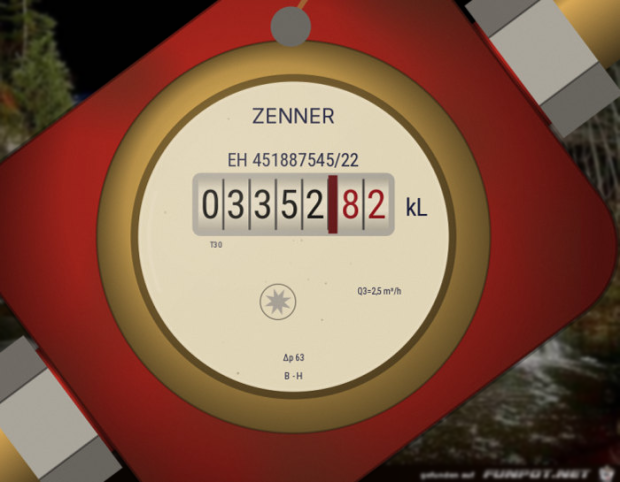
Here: 3352.82 (kL)
